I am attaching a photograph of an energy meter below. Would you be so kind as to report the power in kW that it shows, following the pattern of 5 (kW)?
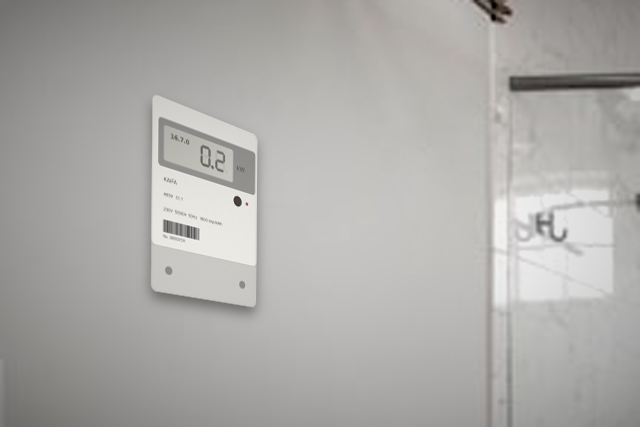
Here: 0.2 (kW)
